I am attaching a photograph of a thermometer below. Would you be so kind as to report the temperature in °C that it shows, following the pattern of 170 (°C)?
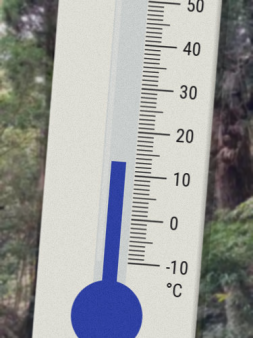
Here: 13 (°C)
